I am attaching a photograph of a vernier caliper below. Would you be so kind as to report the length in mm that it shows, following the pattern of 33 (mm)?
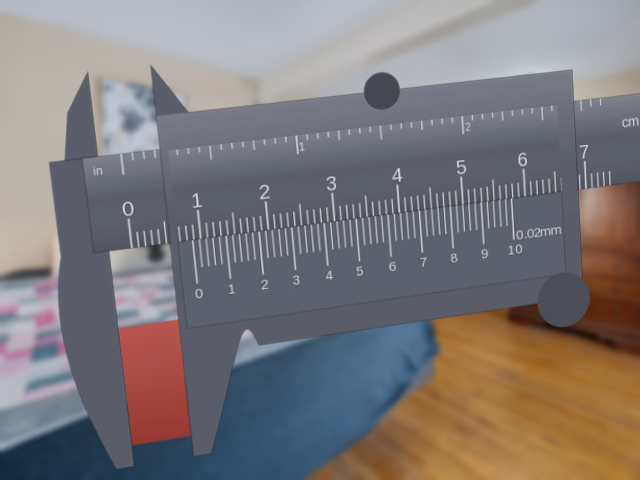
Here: 8.8 (mm)
